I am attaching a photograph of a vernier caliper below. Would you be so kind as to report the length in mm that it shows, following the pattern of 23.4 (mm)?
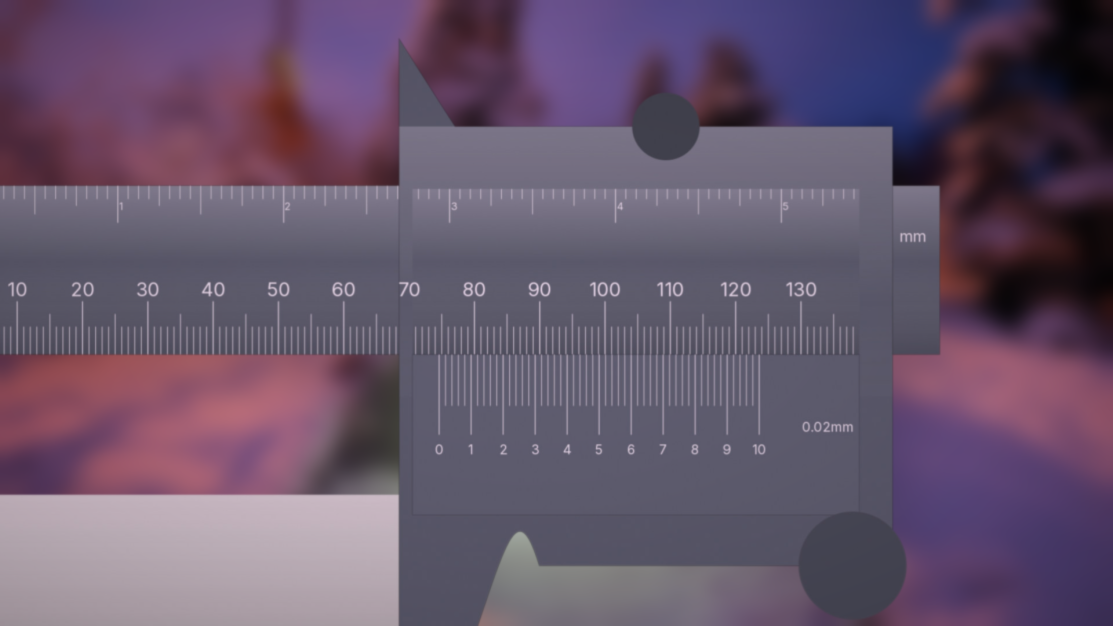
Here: 74.6 (mm)
